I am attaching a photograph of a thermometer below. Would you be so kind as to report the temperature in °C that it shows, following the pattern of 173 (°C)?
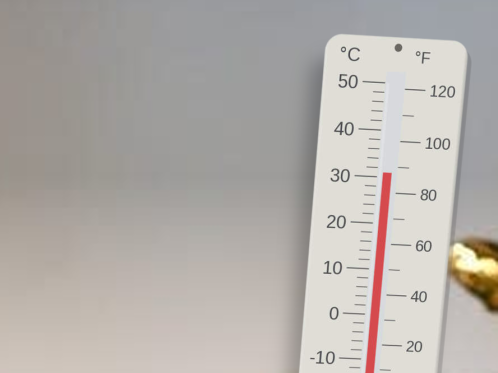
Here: 31 (°C)
